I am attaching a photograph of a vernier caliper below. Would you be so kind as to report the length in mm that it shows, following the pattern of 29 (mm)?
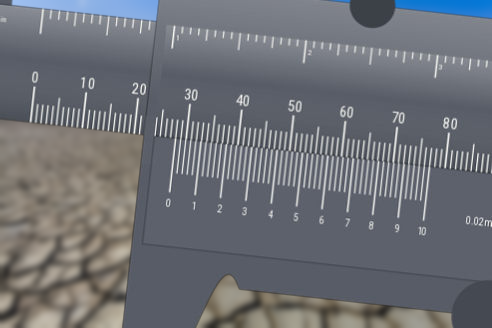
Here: 28.0 (mm)
